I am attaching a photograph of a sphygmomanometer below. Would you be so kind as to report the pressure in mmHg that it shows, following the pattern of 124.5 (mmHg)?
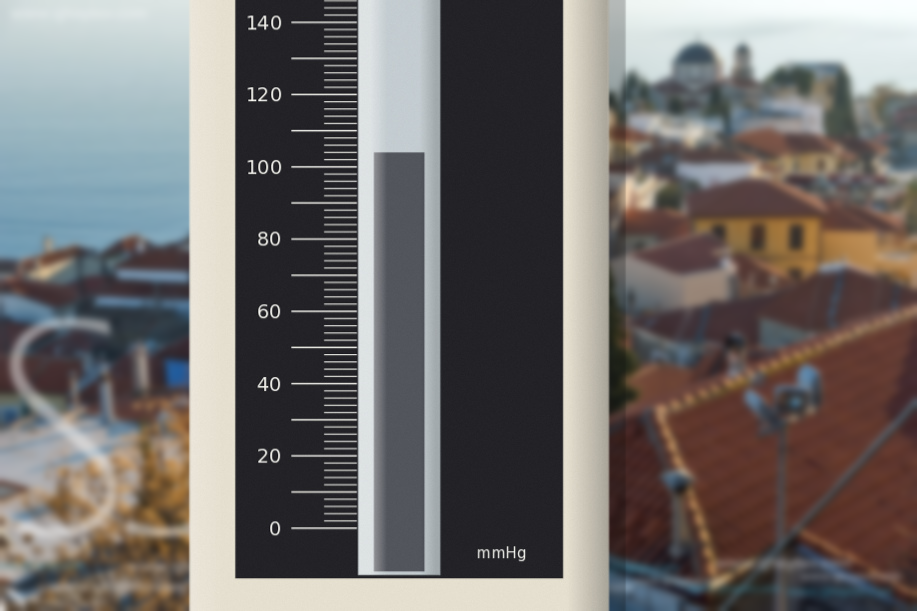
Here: 104 (mmHg)
